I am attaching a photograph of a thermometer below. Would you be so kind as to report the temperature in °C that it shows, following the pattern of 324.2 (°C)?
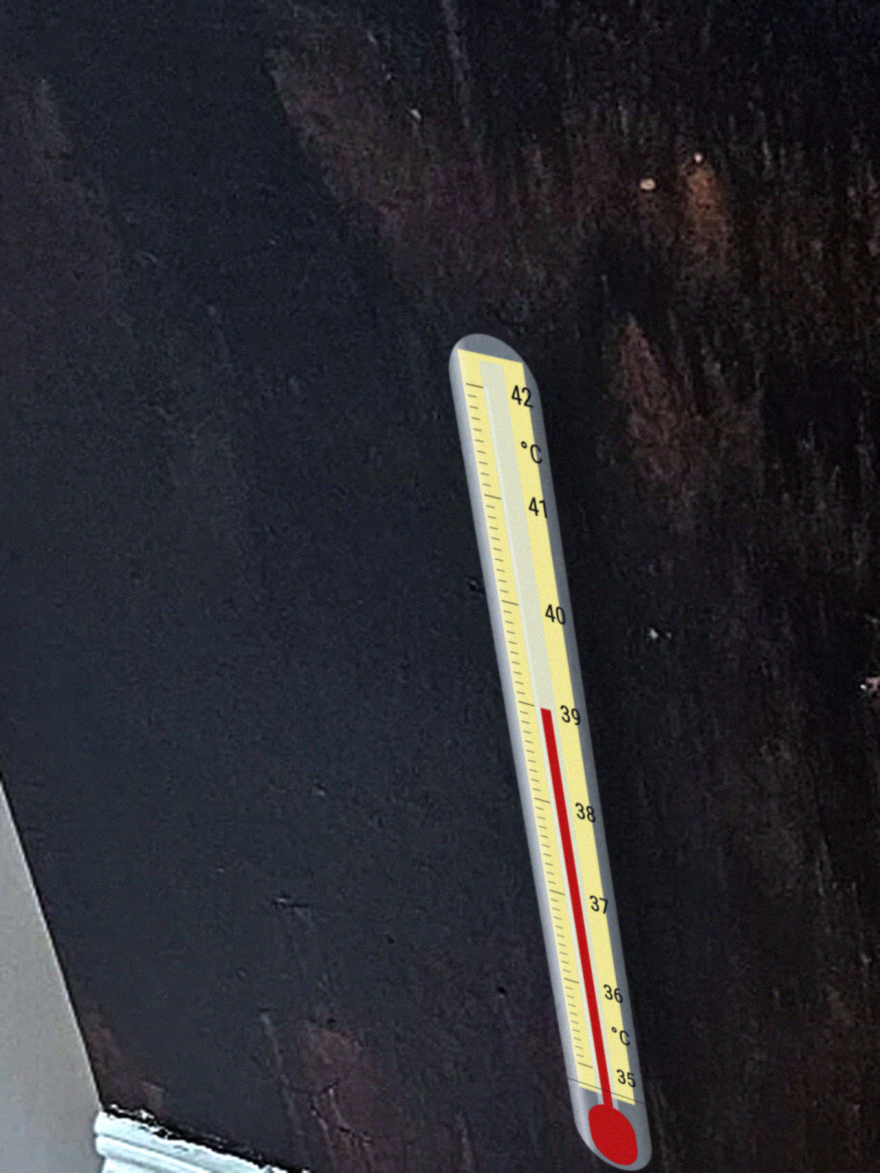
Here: 39 (°C)
